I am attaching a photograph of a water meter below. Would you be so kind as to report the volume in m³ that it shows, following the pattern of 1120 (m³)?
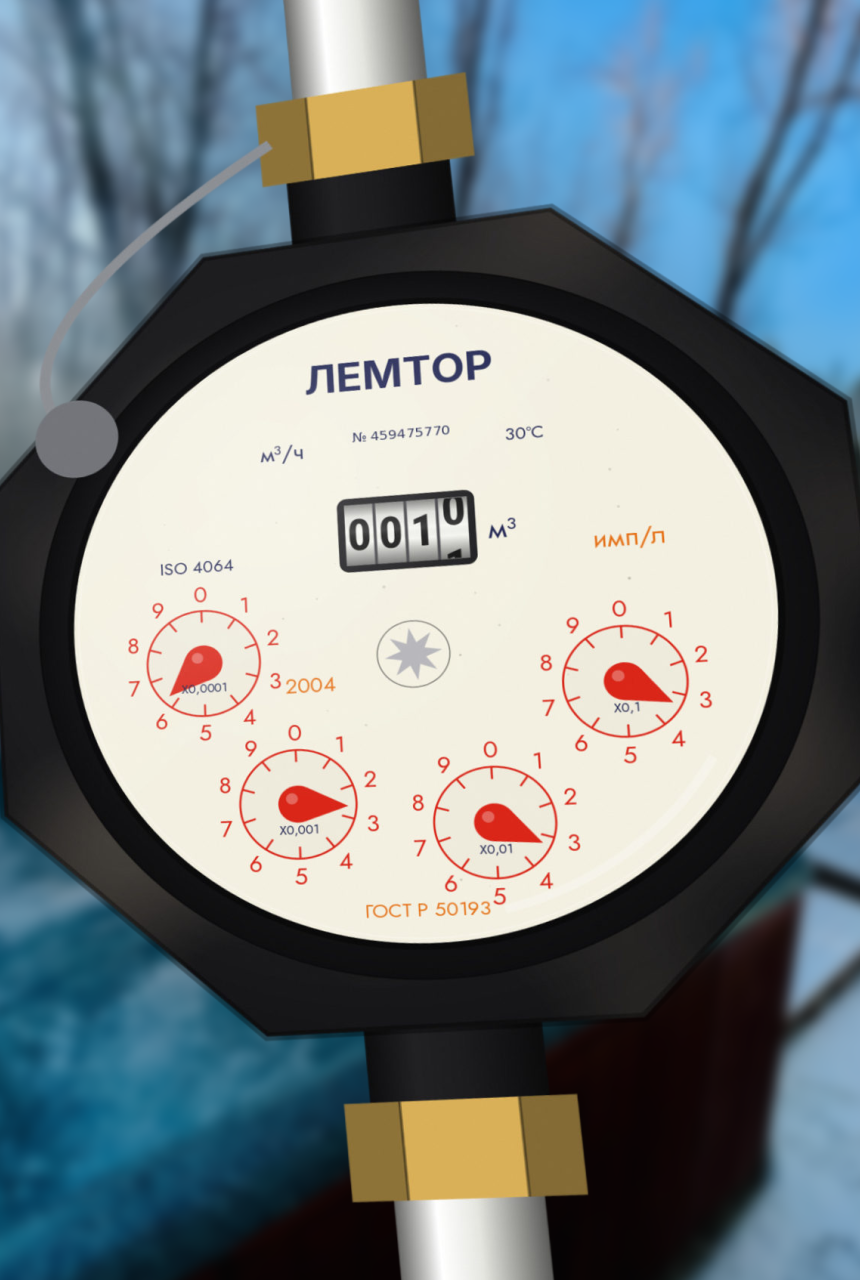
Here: 10.3326 (m³)
